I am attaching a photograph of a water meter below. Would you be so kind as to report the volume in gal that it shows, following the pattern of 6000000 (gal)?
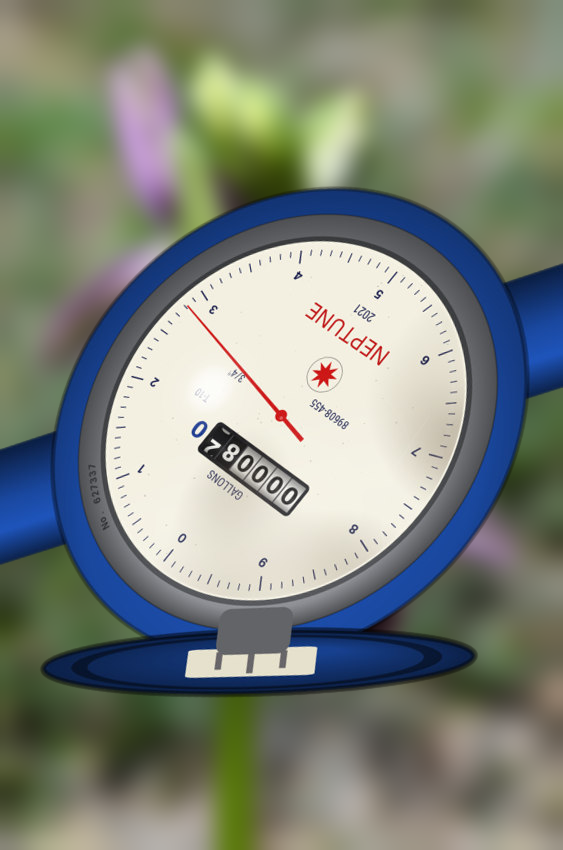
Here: 822.8 (gal)
